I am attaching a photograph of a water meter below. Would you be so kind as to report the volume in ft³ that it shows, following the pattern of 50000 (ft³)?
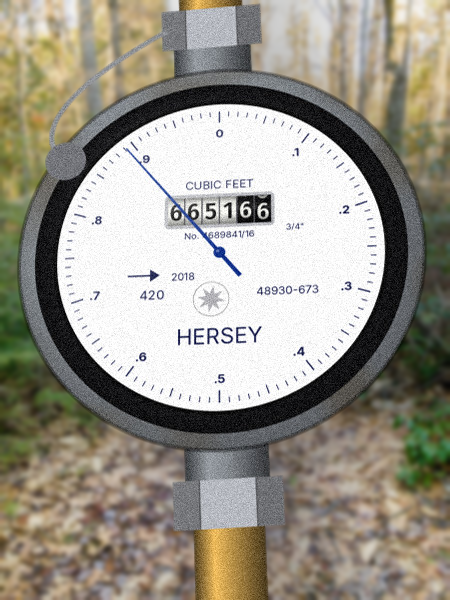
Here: 665165.89 (ft³)
